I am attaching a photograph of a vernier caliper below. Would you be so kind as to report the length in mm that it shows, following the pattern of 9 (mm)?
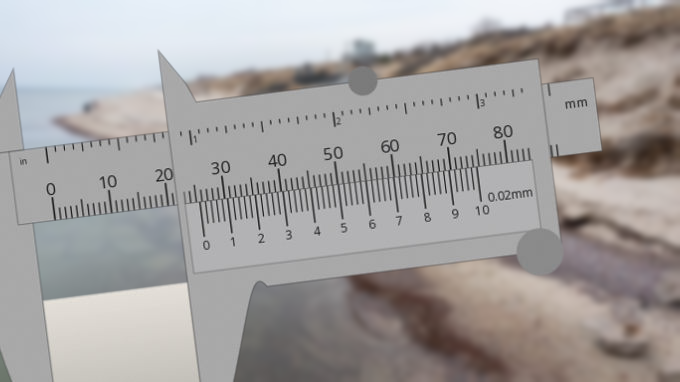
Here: 25.6 (mm)
